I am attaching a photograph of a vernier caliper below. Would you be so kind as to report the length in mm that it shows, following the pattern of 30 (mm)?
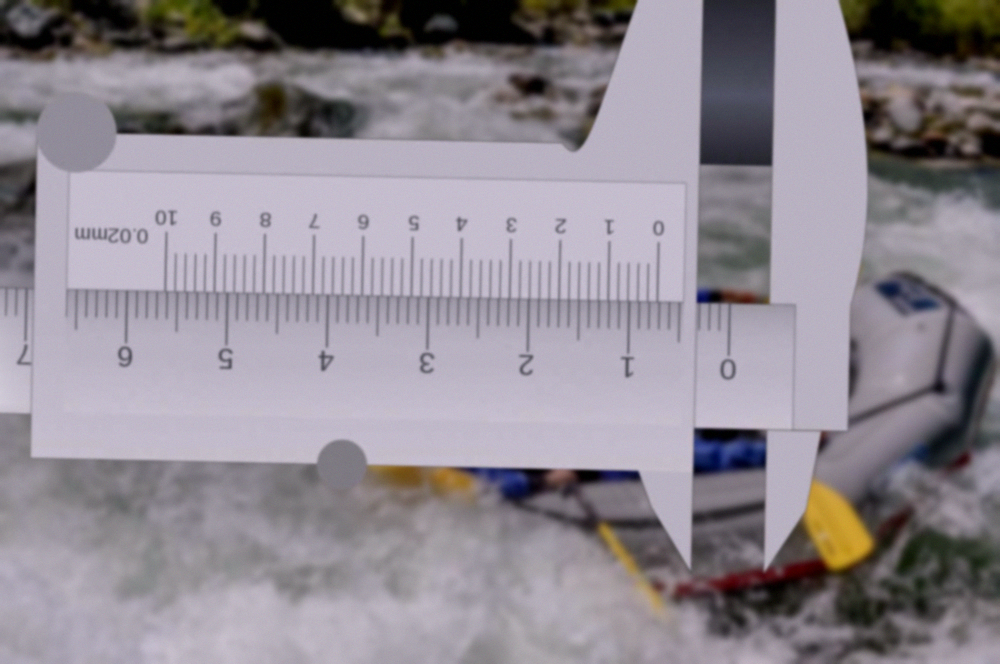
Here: 7.2 (mm)
